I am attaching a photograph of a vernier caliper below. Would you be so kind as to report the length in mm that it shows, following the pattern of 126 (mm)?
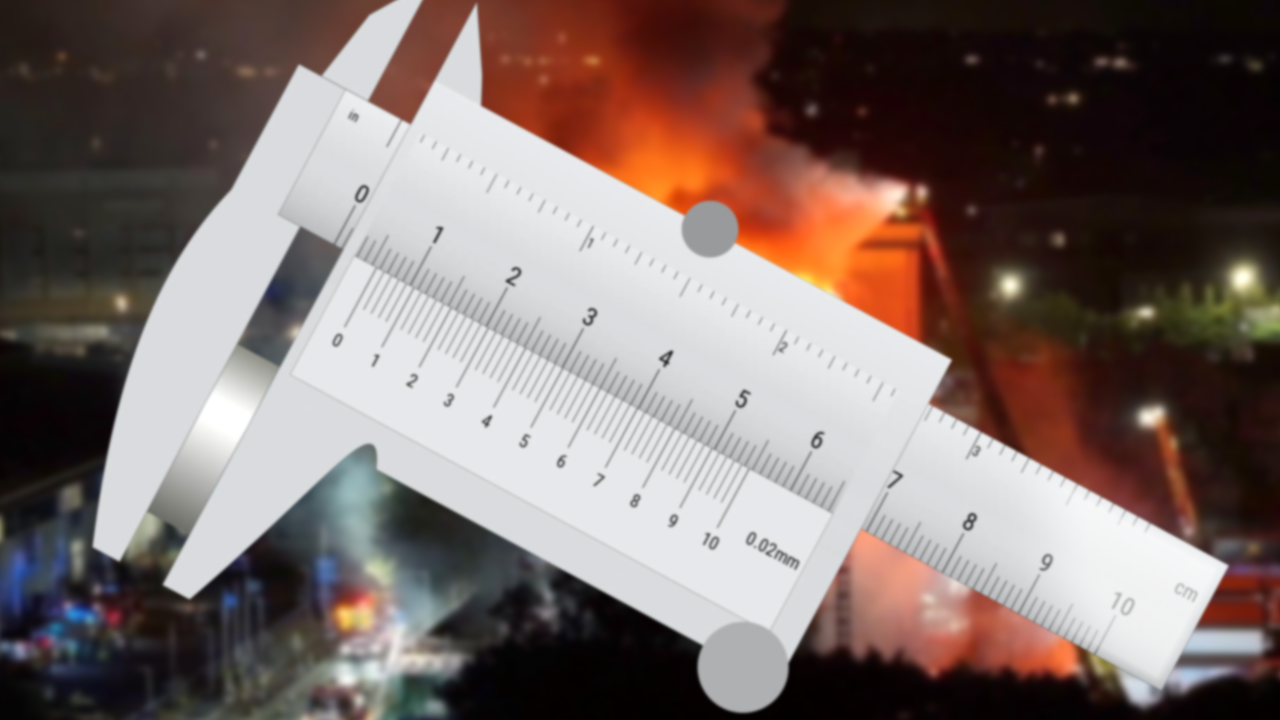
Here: 5.6 (mm)
